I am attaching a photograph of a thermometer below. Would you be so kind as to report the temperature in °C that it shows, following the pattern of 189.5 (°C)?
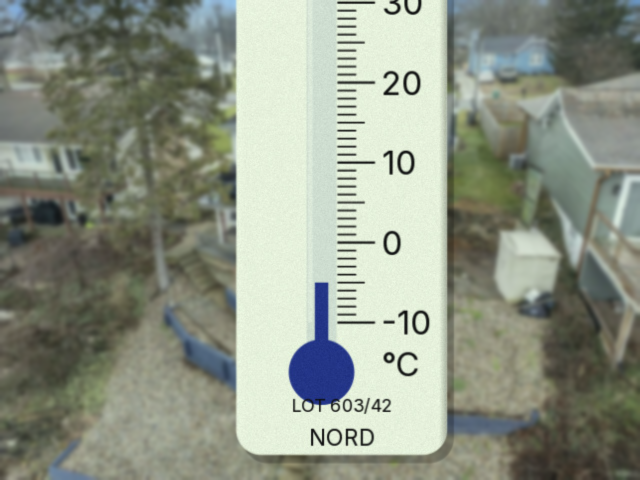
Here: -5 (°C)
